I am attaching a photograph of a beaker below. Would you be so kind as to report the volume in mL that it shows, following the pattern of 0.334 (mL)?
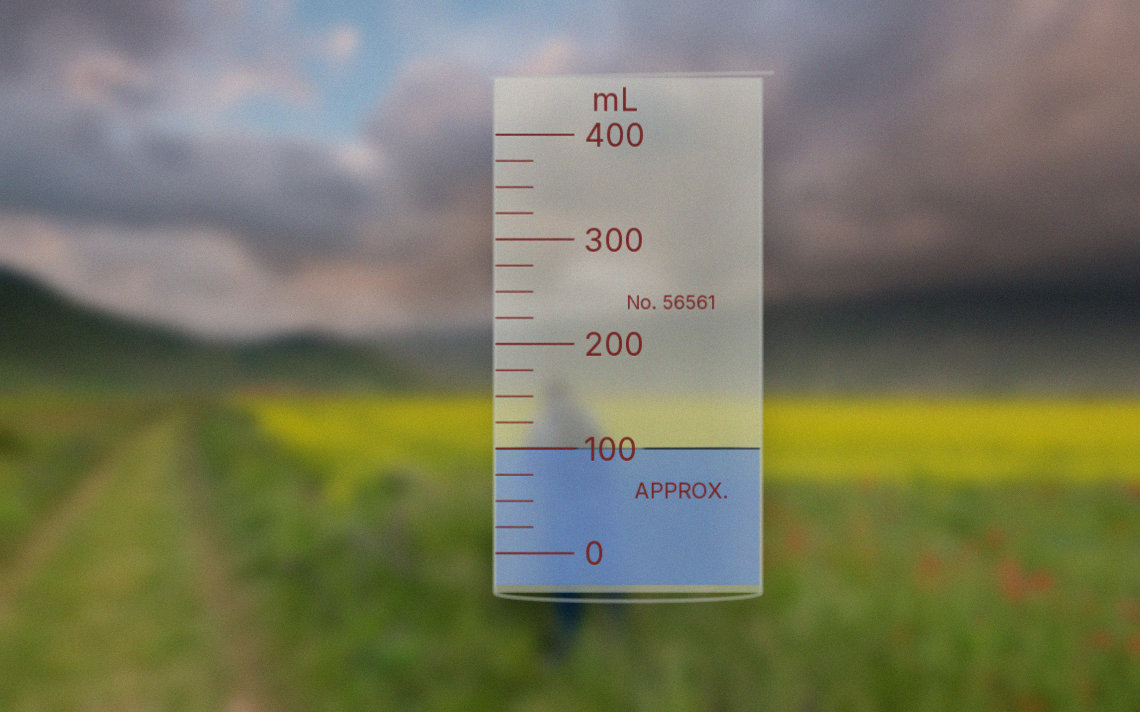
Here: 100 (mL)
